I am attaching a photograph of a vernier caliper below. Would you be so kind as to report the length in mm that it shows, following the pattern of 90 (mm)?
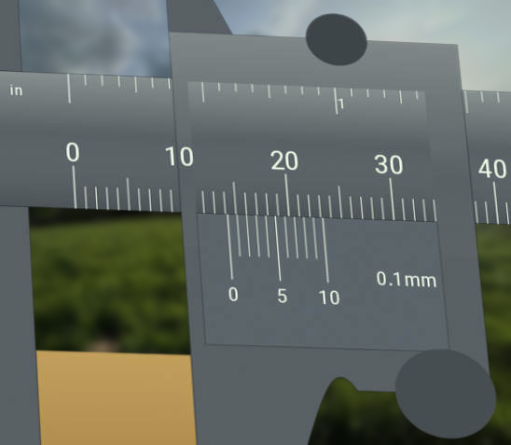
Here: 14.2 (mm)
